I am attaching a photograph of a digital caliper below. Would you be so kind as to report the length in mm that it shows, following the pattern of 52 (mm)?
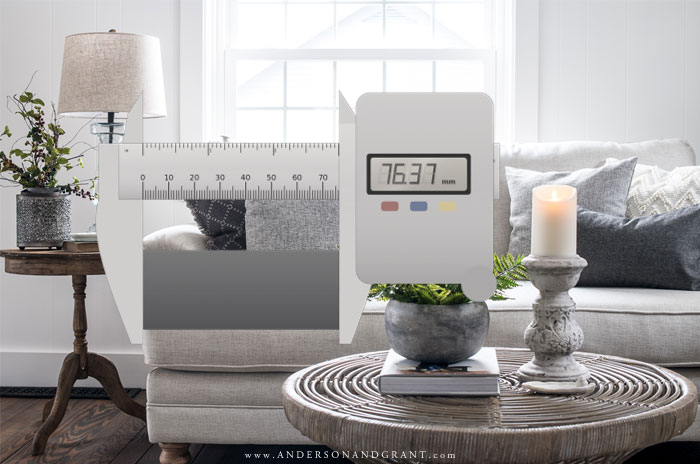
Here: 76.37 (mm)
